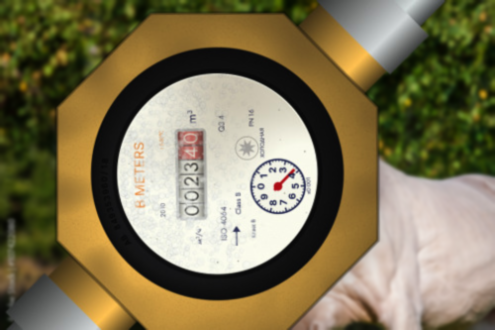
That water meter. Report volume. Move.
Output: 23.403 m³
